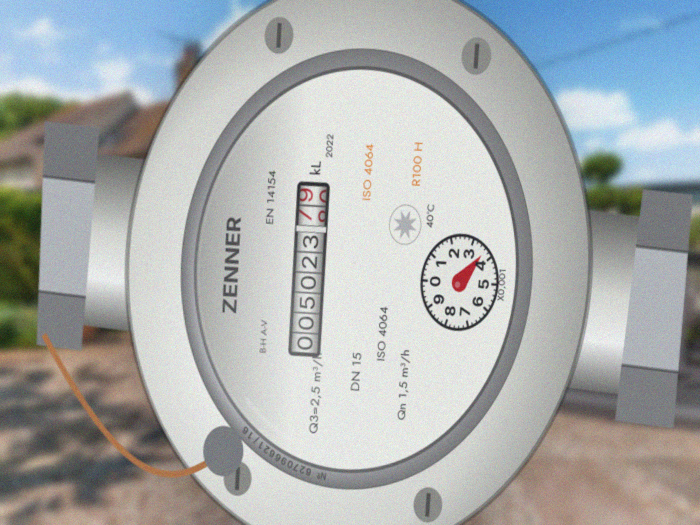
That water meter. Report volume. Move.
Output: 5023.793 kL
